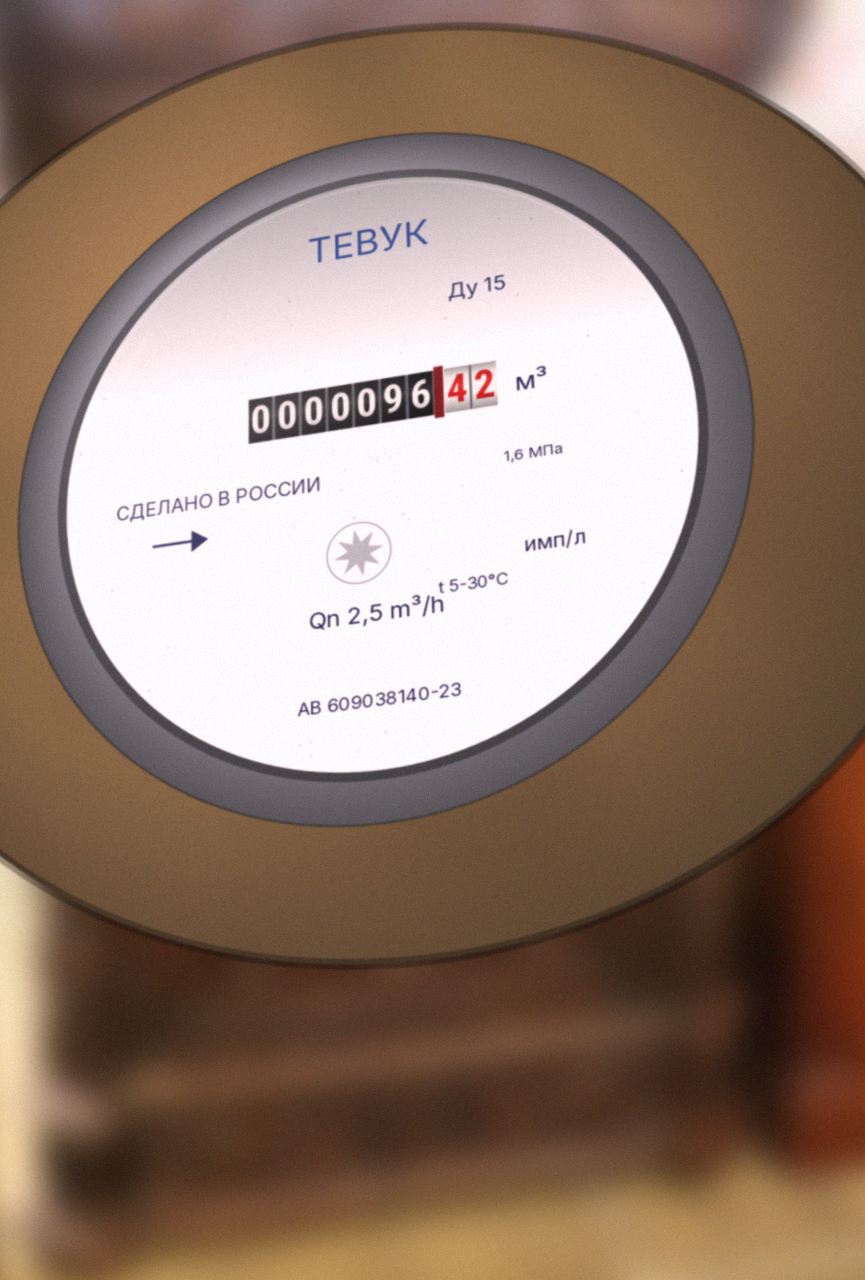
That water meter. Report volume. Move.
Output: 96.42 m³
